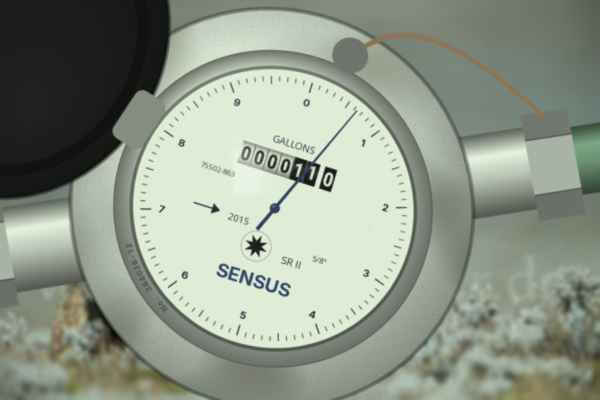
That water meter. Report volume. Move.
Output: 110.6 gal
